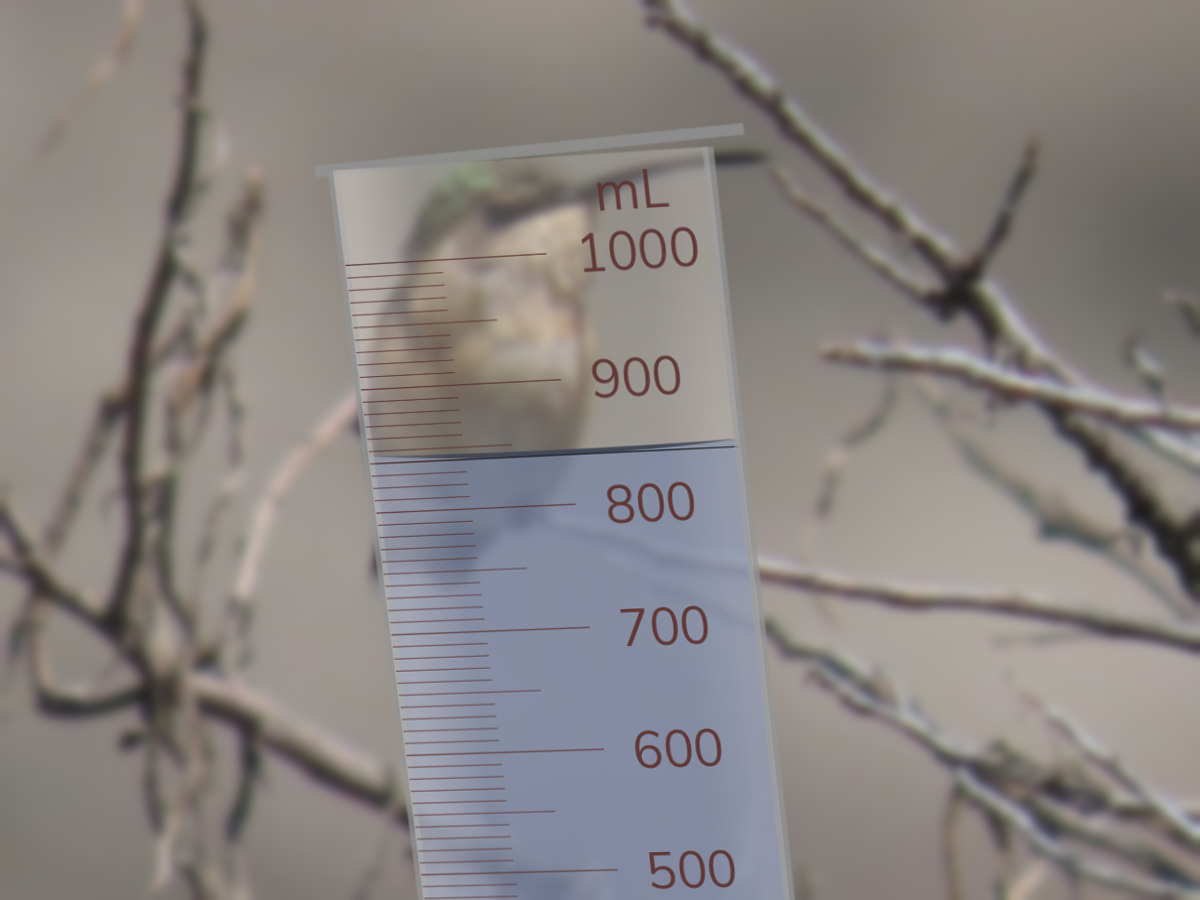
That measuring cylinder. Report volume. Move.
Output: 840 mL
